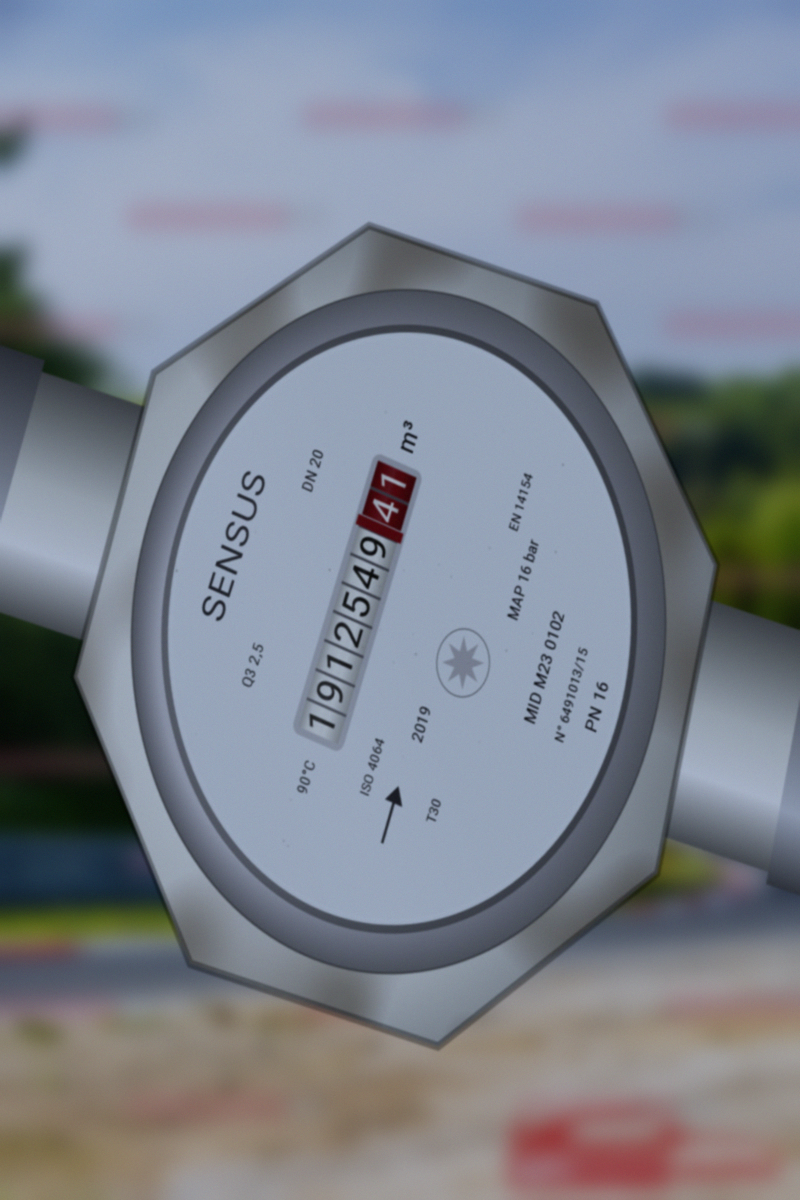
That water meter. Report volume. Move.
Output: 1912549.41 m³
